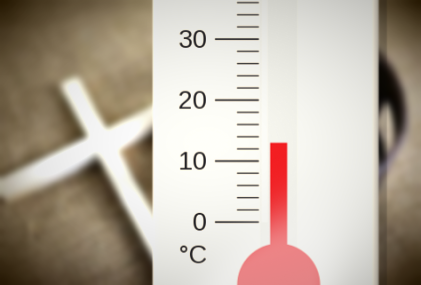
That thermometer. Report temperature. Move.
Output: 13 °C
